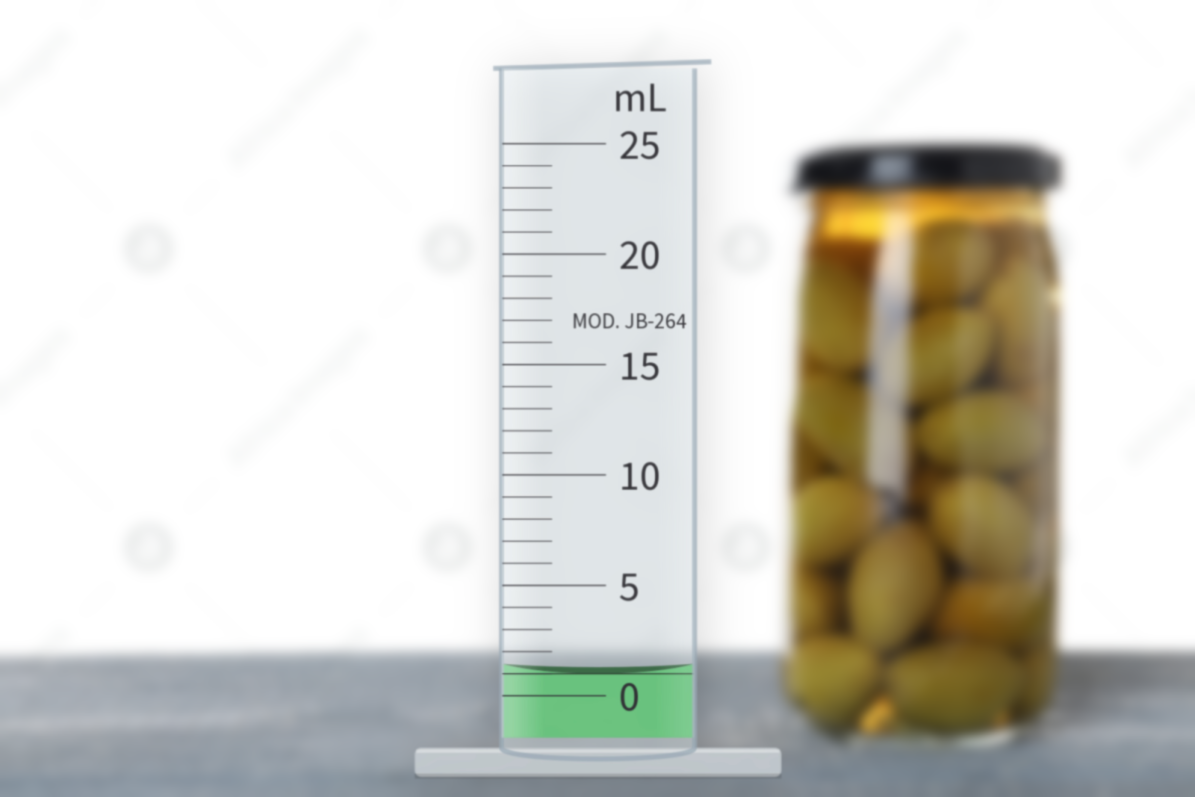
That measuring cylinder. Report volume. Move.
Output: 1 mL
